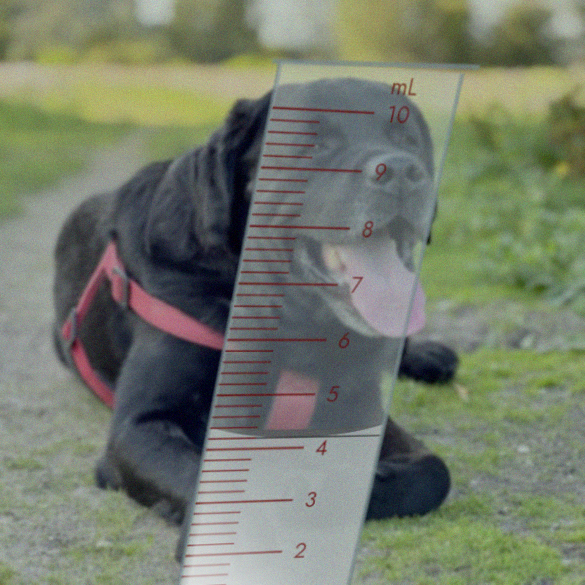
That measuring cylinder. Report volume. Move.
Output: 4.2 mL
